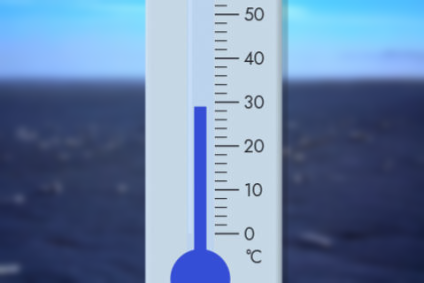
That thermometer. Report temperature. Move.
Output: 29 °C
